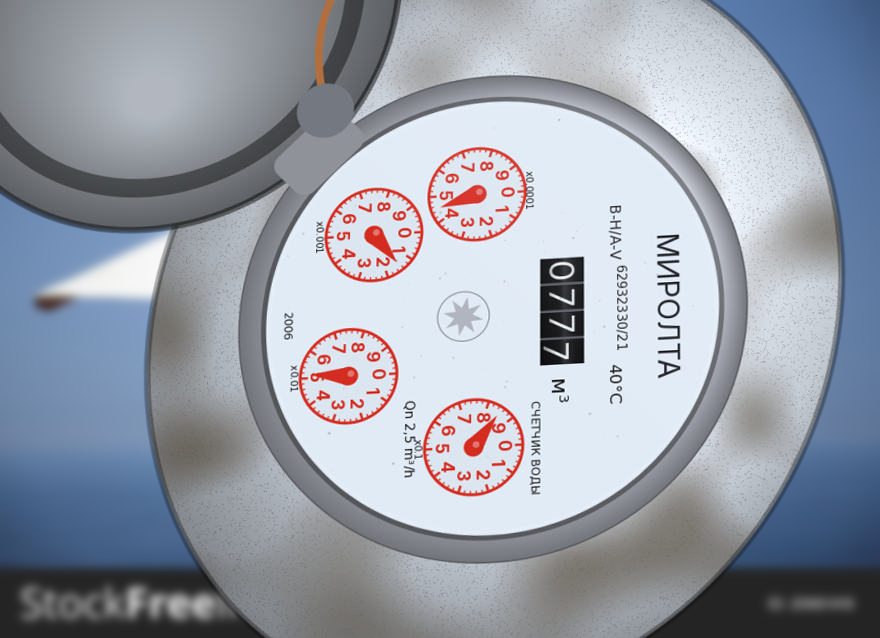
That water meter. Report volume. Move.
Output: 776.8514 m³
